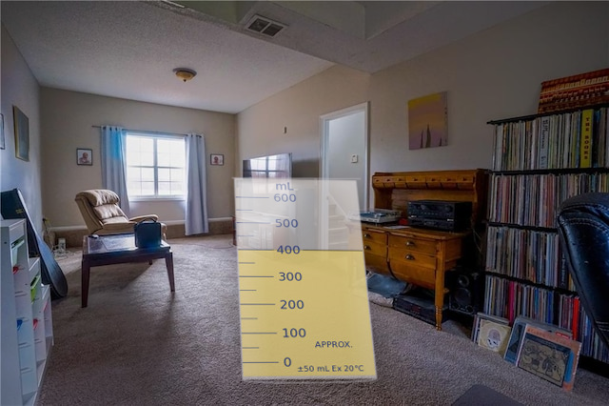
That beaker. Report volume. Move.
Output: 400 mL
